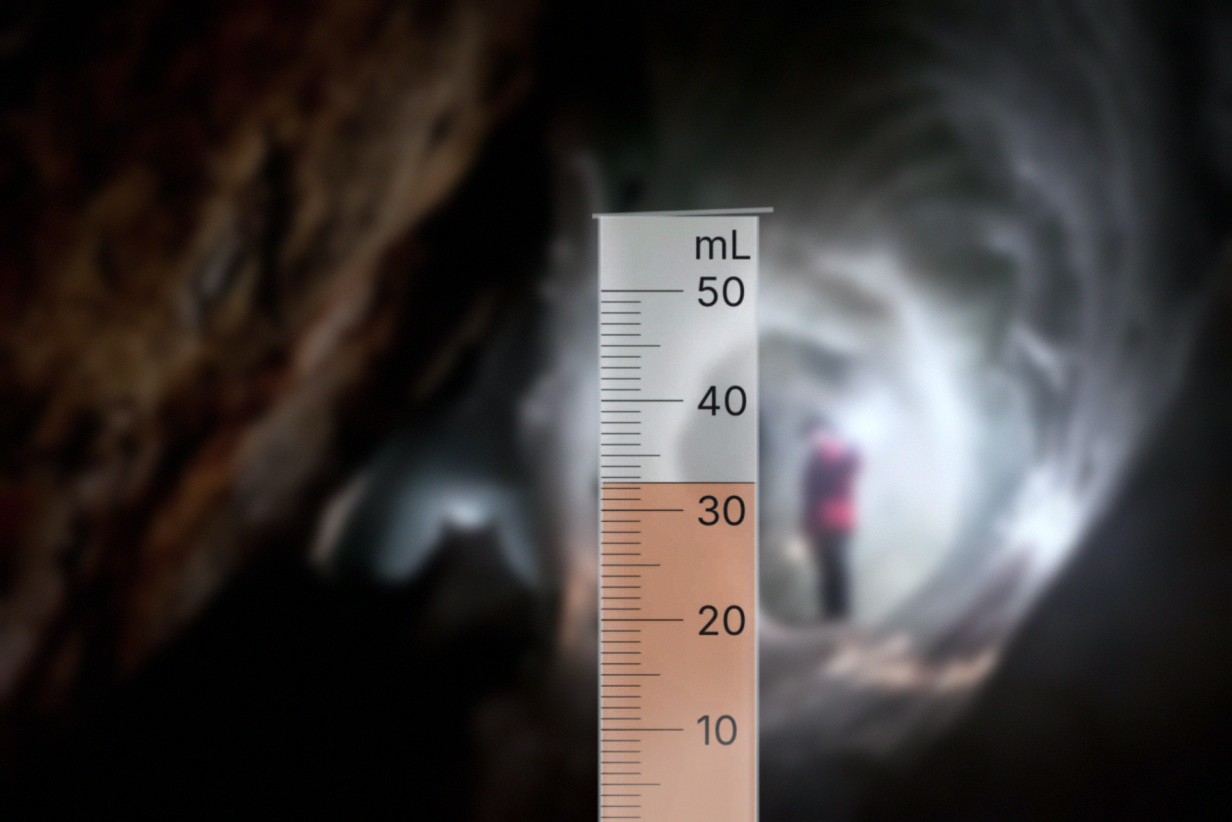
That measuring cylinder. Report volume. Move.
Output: 32.5 mL
